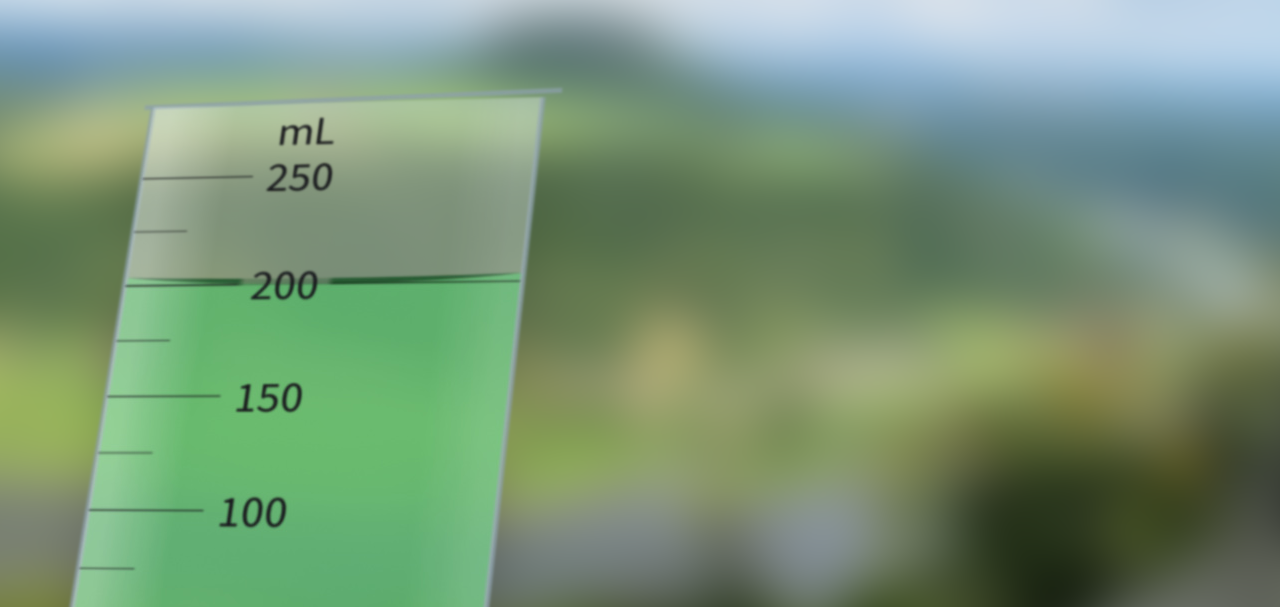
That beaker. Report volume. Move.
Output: 200 mL
